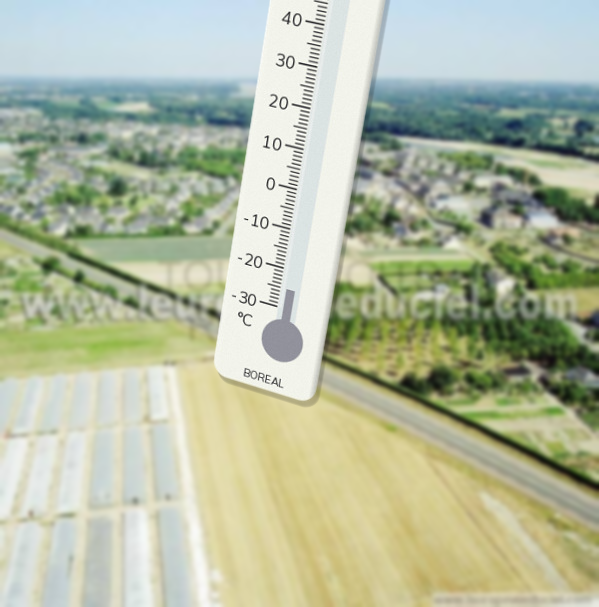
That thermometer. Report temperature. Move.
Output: -25 °C
